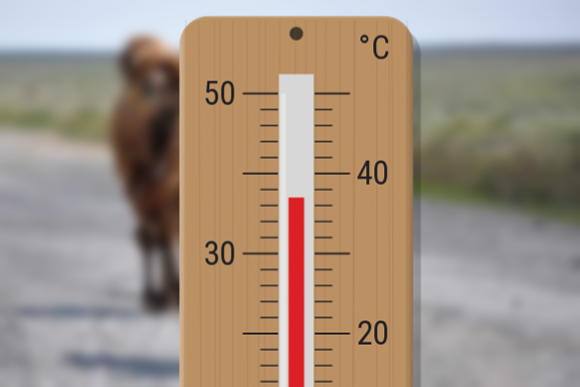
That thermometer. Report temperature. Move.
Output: 37 °C
